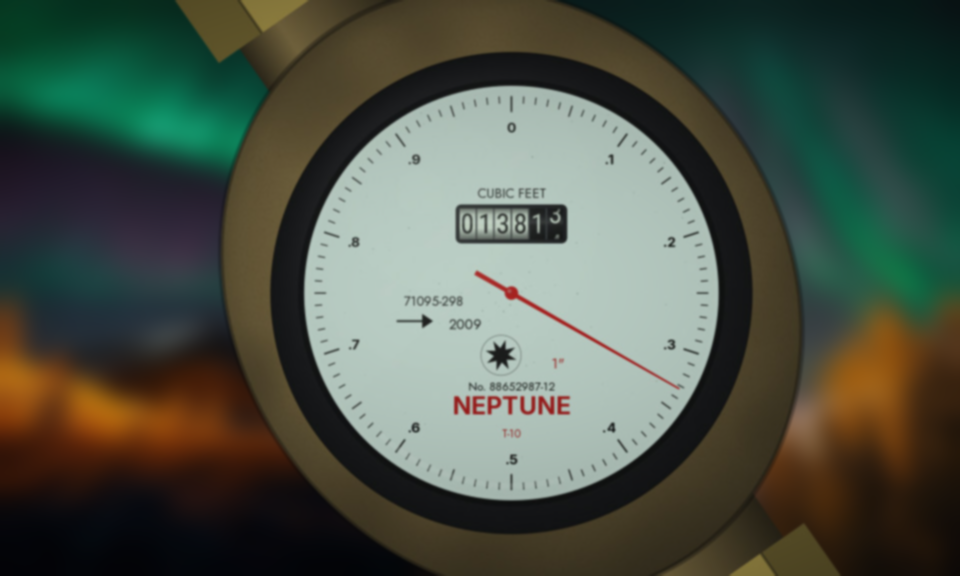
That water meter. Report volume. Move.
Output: 13813.33 ft³
